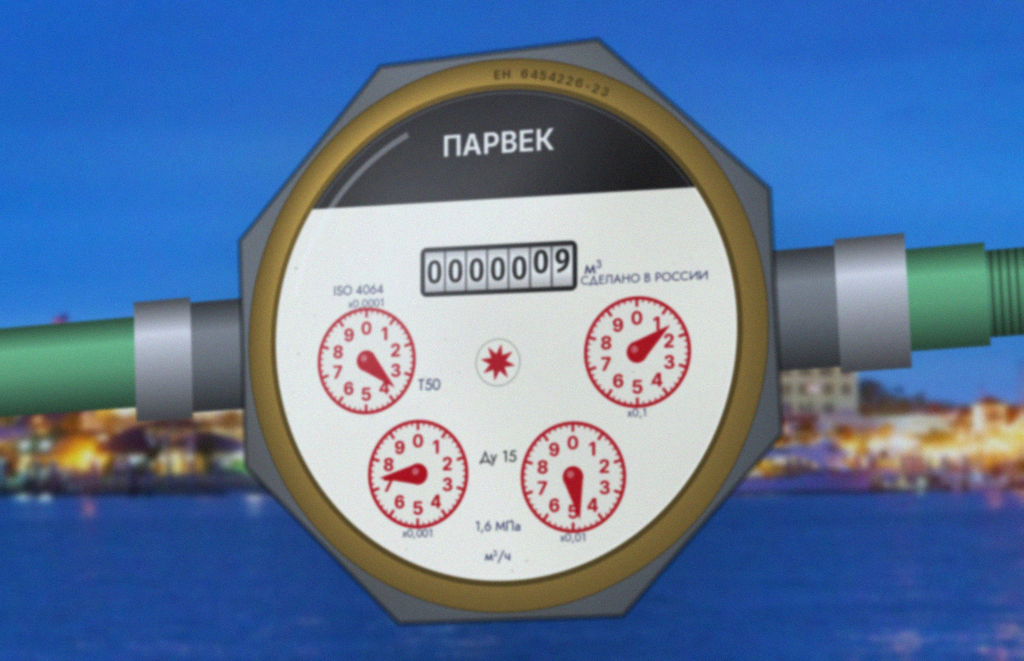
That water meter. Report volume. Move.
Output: 9.1473 m³
